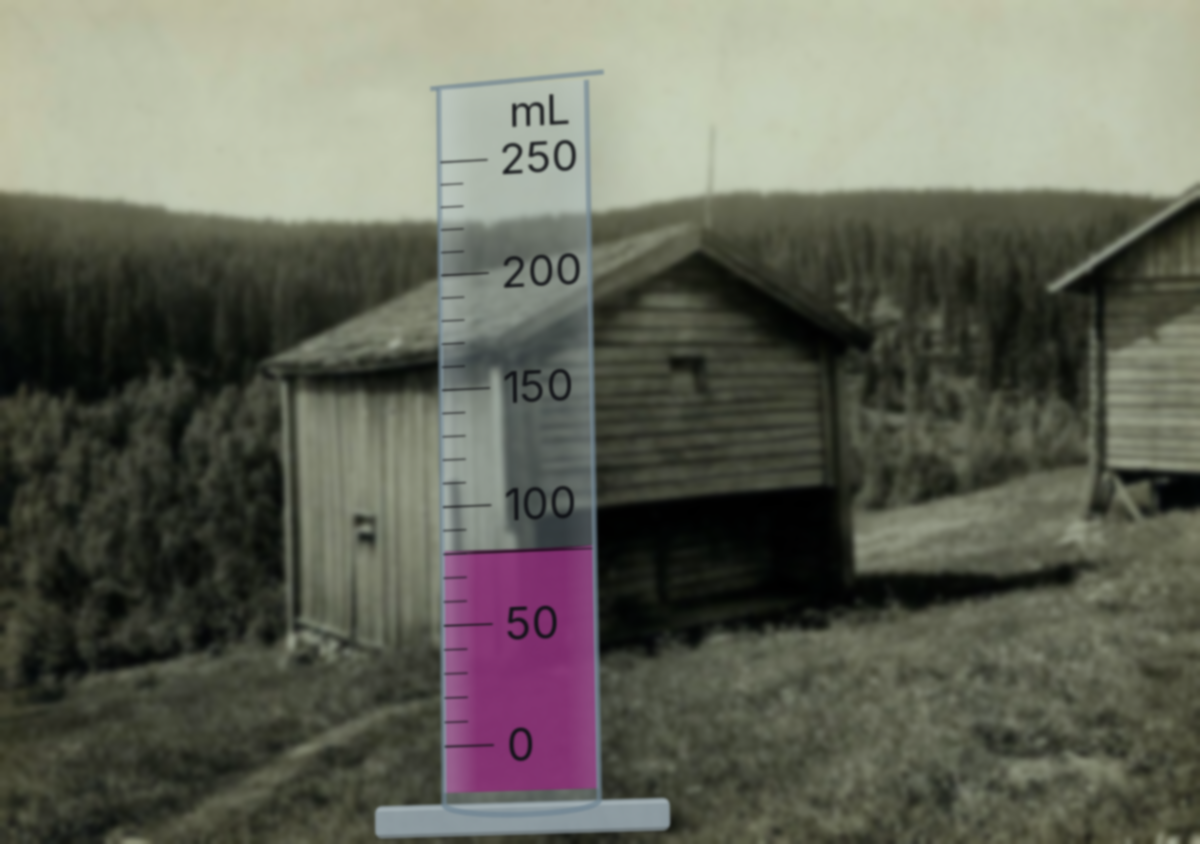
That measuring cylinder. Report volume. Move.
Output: 80 mL
